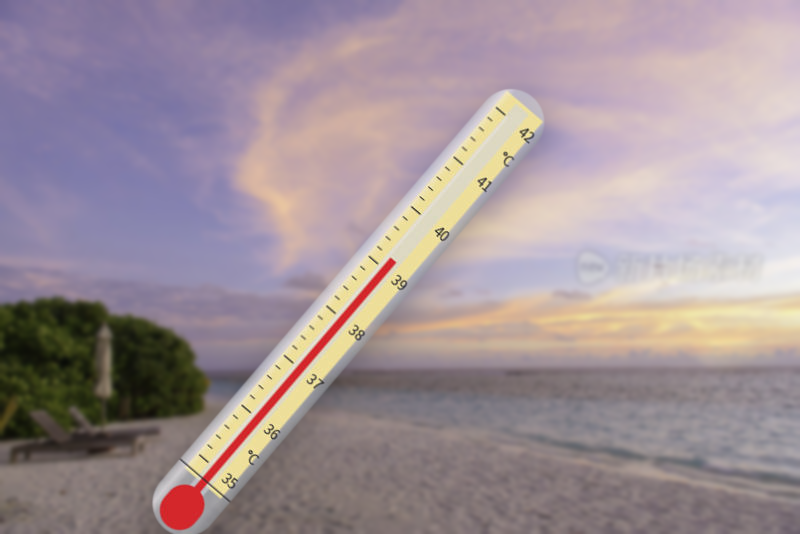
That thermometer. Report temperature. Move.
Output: 39.2 °C
